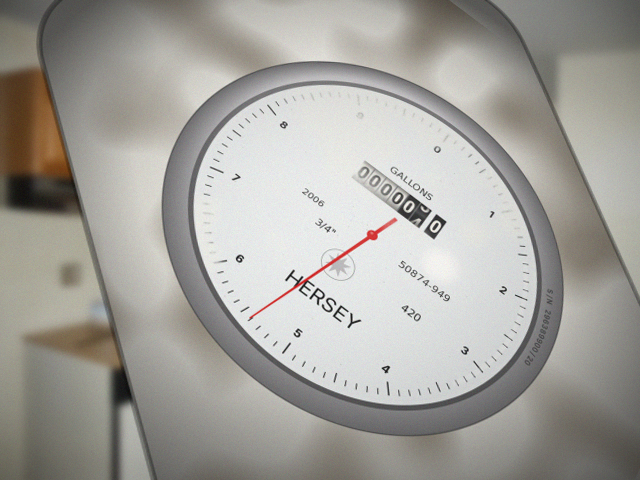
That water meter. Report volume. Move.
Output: 35.4 gal
